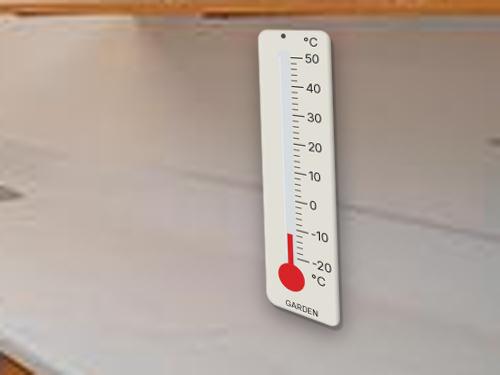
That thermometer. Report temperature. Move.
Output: -12 °C
